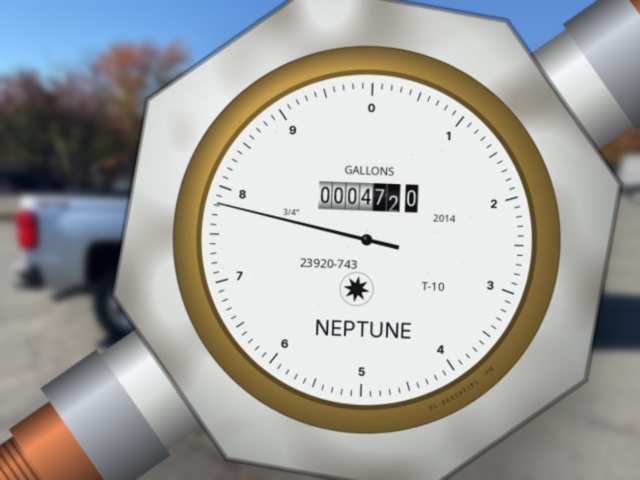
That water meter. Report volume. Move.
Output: 4717.8 gal
